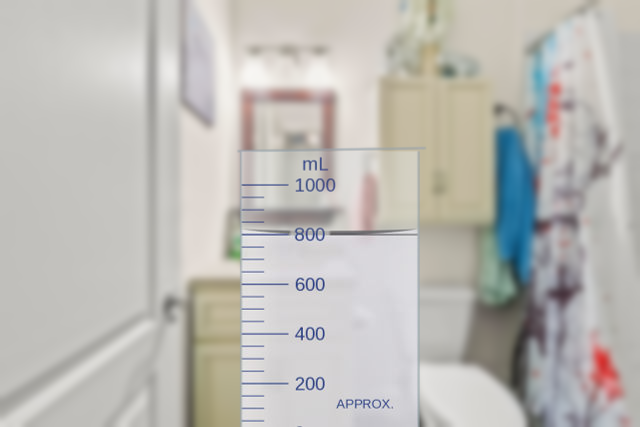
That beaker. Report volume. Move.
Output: 800 mL
